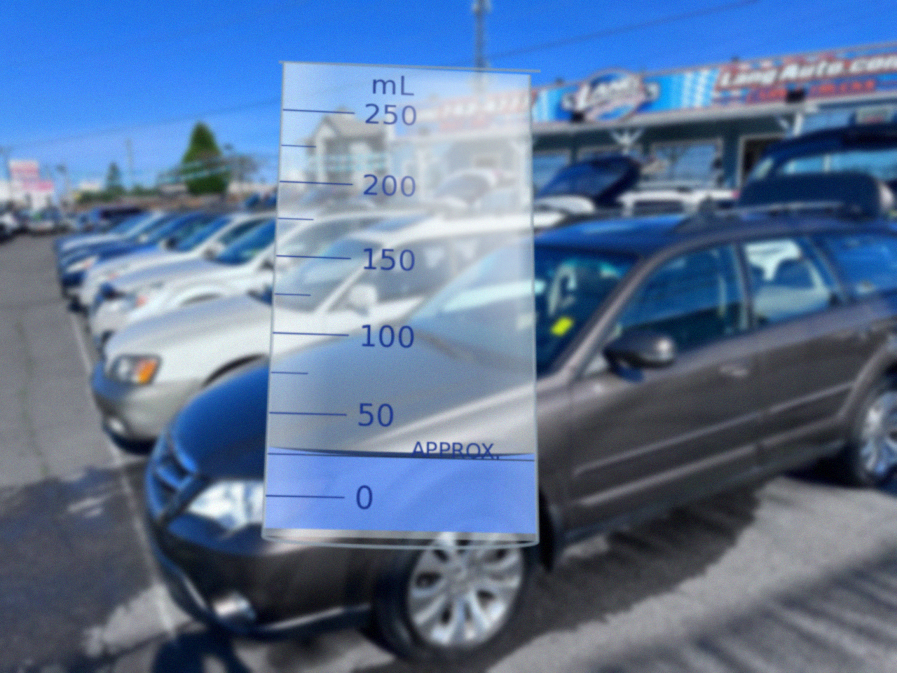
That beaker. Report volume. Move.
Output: 25 mL
